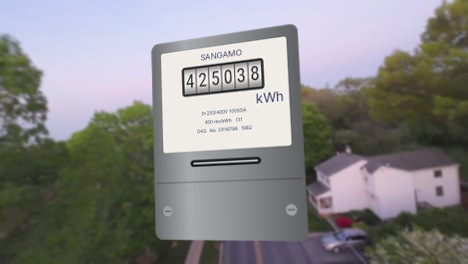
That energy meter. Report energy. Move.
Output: 425038 kWh
